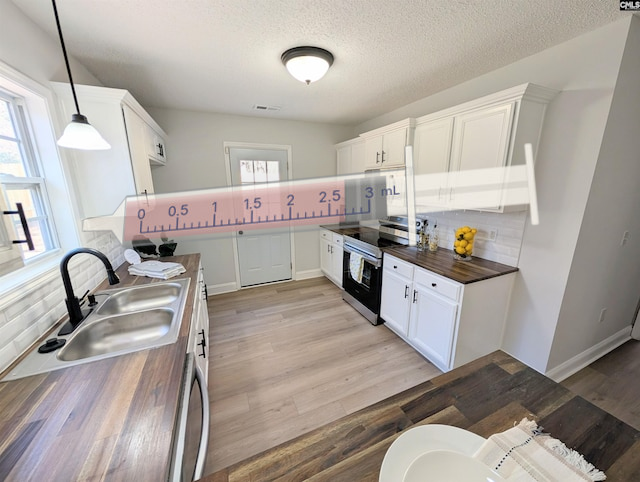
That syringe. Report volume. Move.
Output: 2.7 mL
